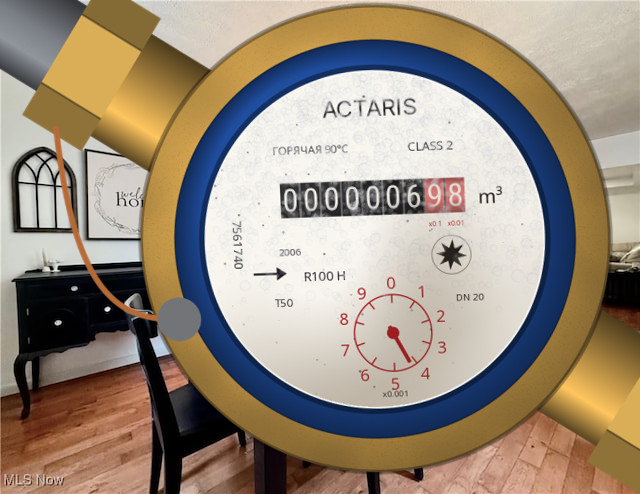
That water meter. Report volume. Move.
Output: 6.984 m³
